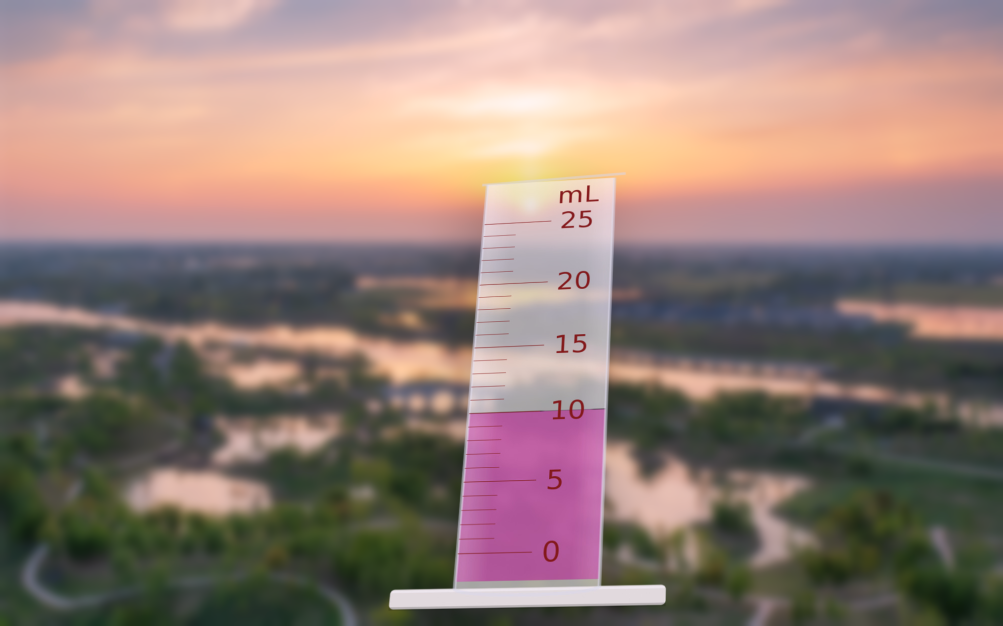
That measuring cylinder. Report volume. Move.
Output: 10 mL
